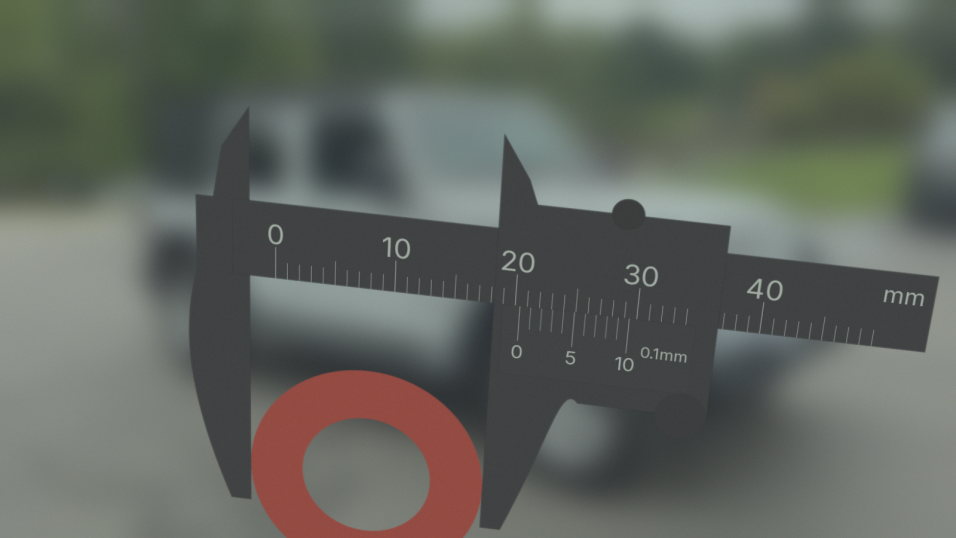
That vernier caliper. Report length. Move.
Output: 20.4 mm
